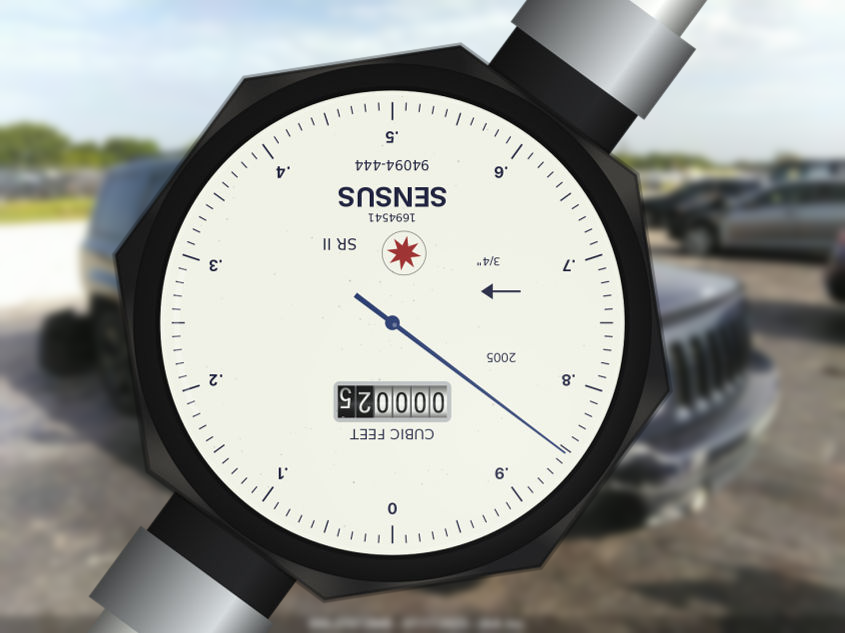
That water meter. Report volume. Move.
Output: 24.85 ft³
